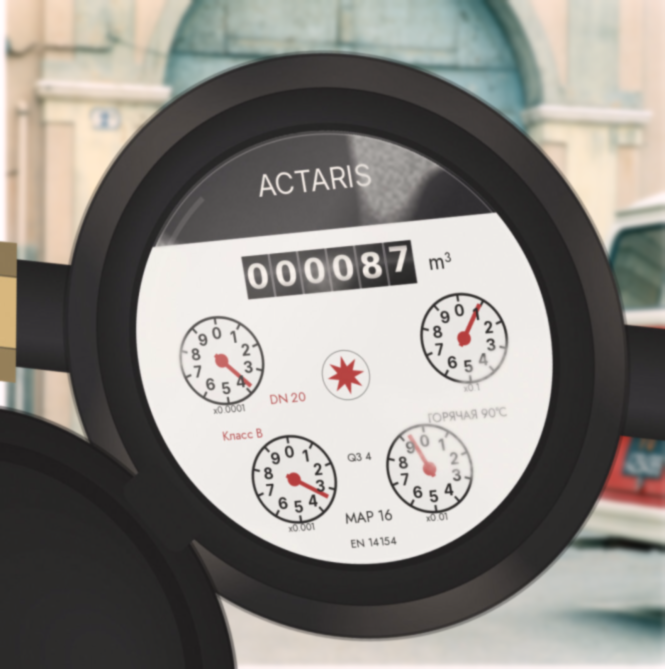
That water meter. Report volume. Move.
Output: 87.0933 m³
